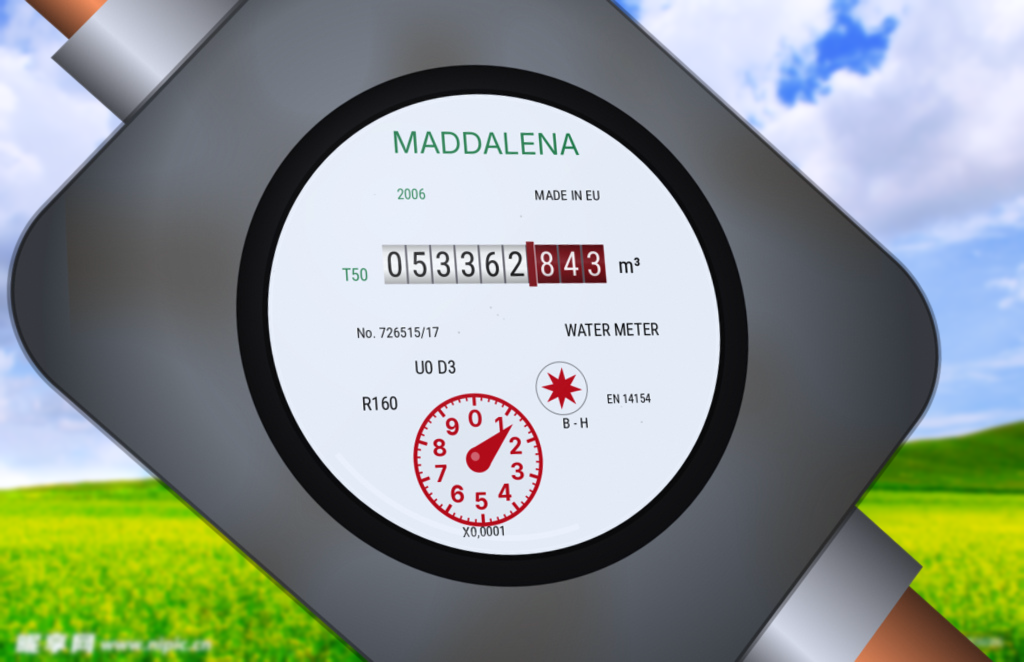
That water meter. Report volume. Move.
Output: 53362.8431 m³
